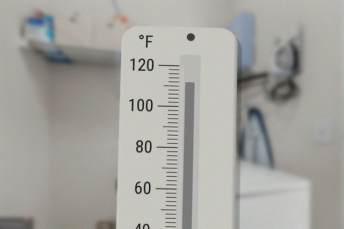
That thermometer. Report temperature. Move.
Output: 112 °F
